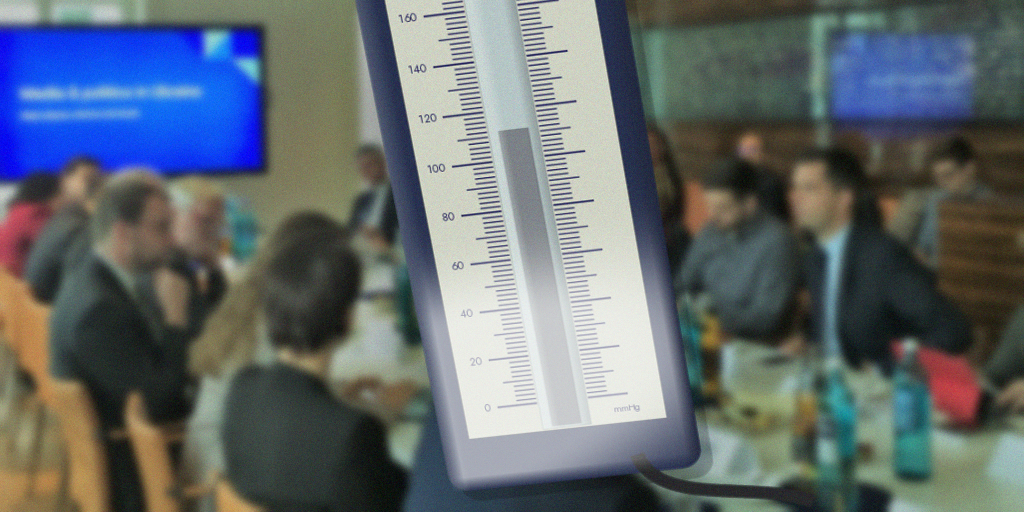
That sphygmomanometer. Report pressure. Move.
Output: 112 mmHg
